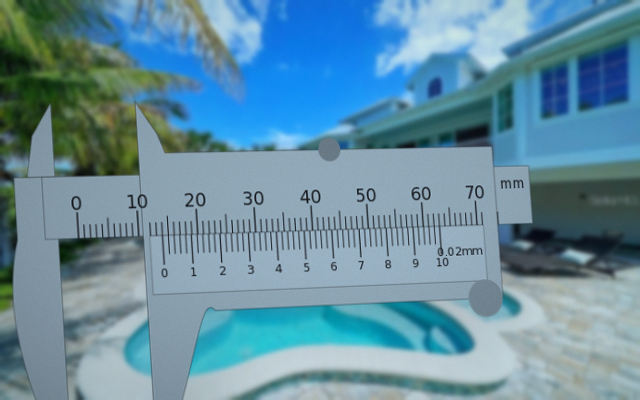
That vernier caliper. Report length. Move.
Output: 14.0 mm
